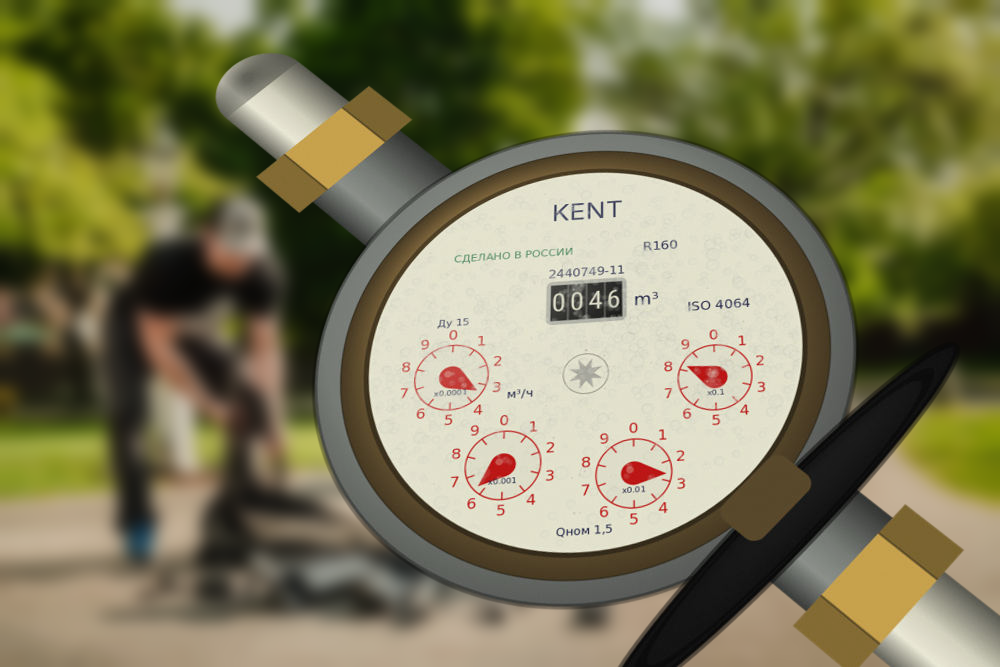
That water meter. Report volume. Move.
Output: 46.8263 m³
